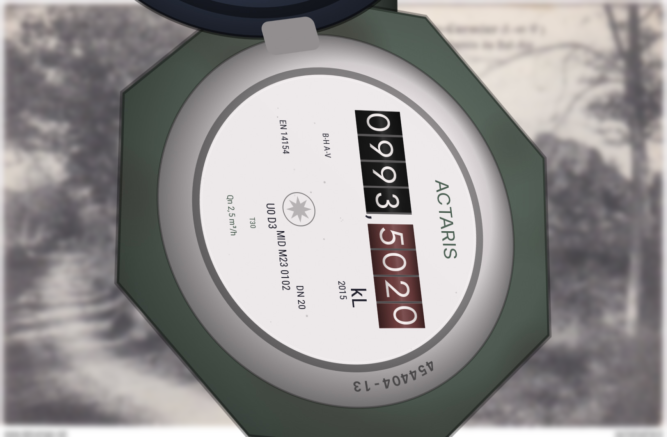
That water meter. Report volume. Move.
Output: 993.5020 kL
